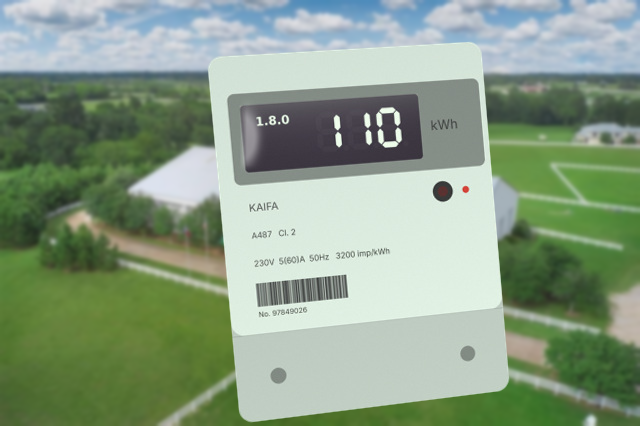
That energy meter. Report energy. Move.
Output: 110 kWh
